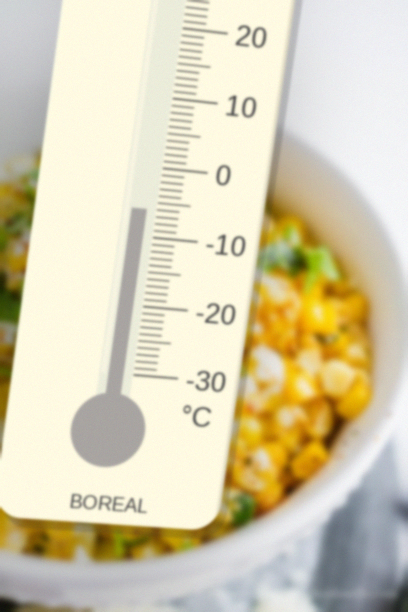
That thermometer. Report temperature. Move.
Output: -6 °C
